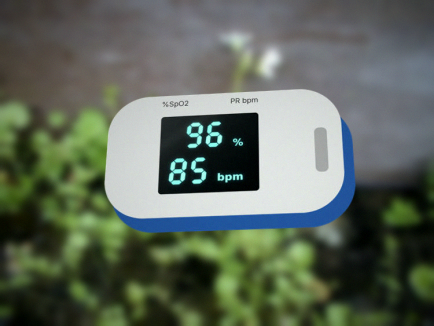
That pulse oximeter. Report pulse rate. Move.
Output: 85 bpm
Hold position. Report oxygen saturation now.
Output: 96 %
